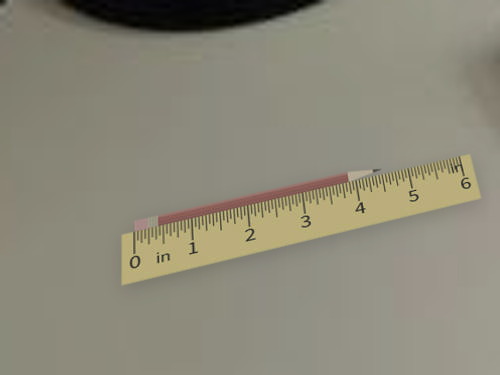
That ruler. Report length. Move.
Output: 4.5 in
